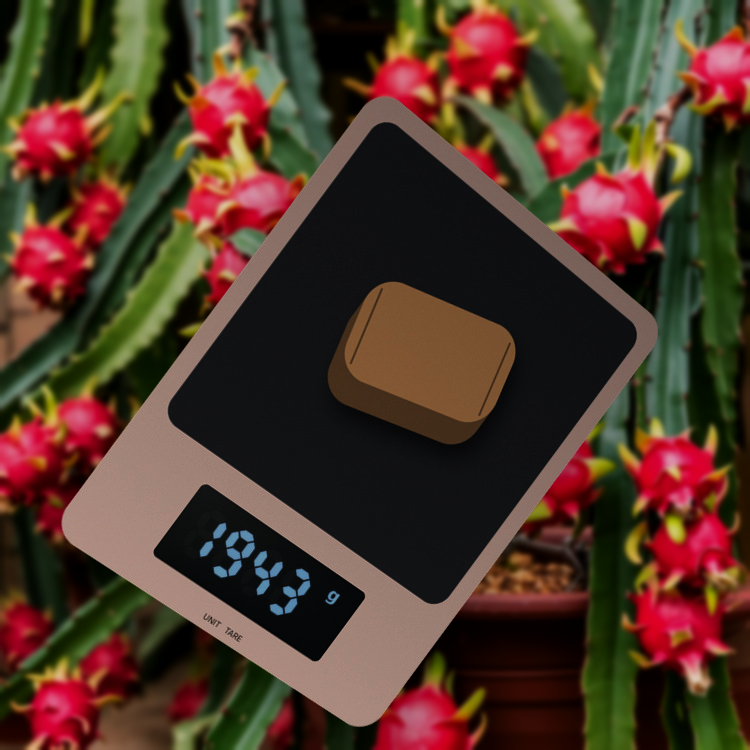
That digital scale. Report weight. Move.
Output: 1943 g
